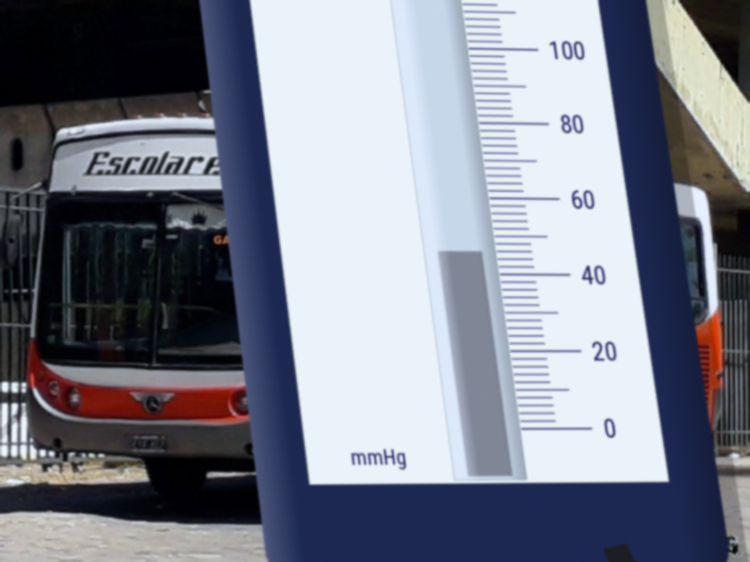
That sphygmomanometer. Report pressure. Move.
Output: 46 mmHg
